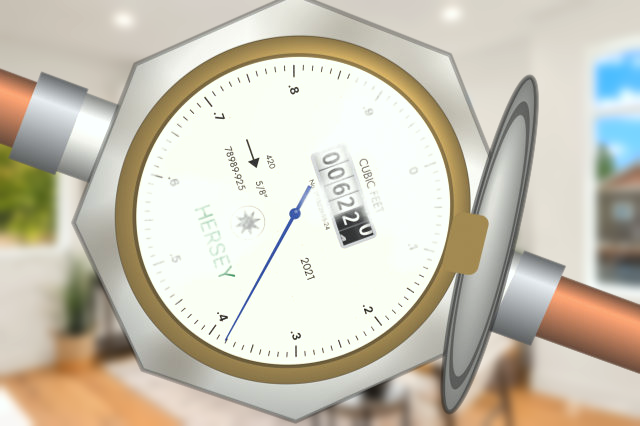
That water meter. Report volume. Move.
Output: 6220.38 ft³
